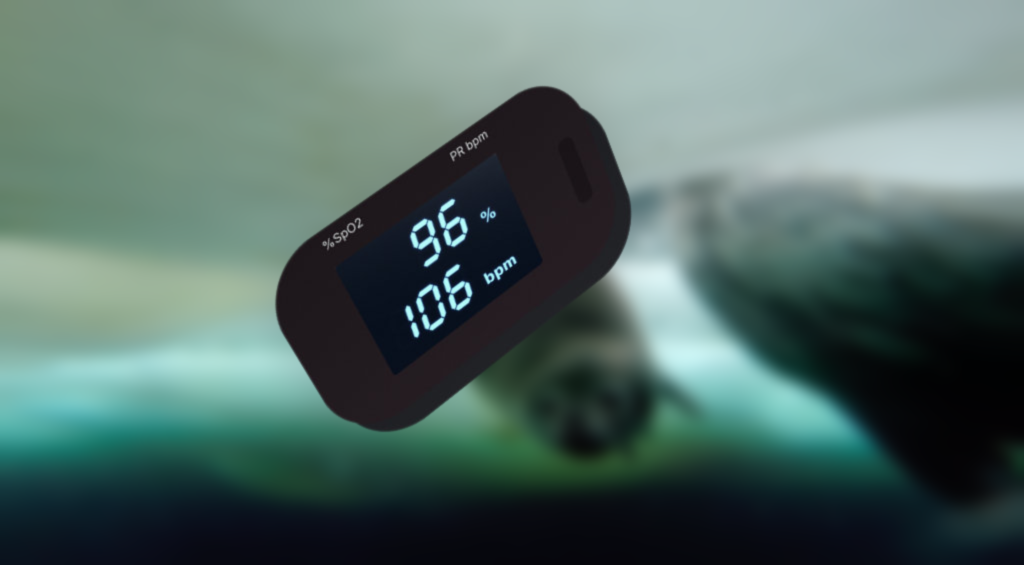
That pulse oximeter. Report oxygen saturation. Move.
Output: 96 %
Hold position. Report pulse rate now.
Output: 106 bpm
